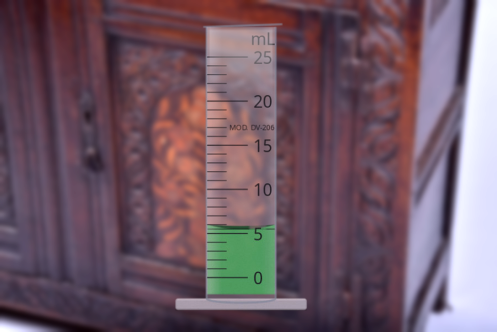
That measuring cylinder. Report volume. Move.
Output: 5.5 mL
